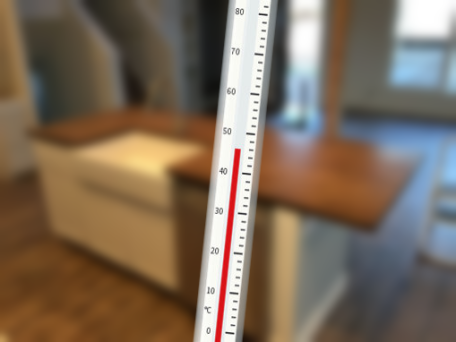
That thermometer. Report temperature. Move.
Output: 46 °C
